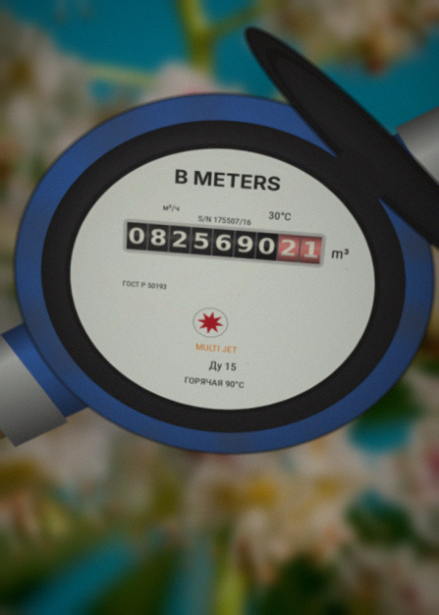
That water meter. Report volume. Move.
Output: 825690.21 m³
